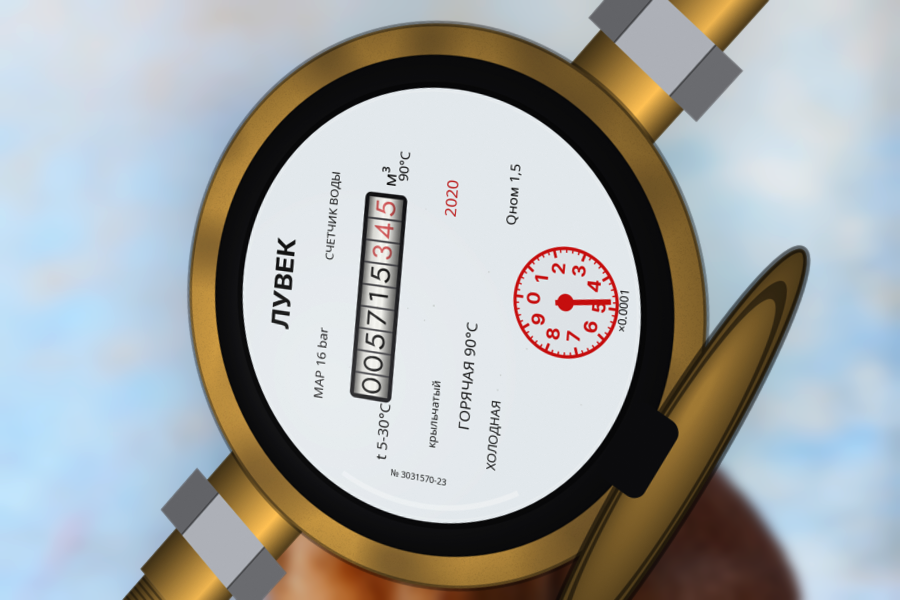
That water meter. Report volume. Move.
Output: 5715.3454 m³
